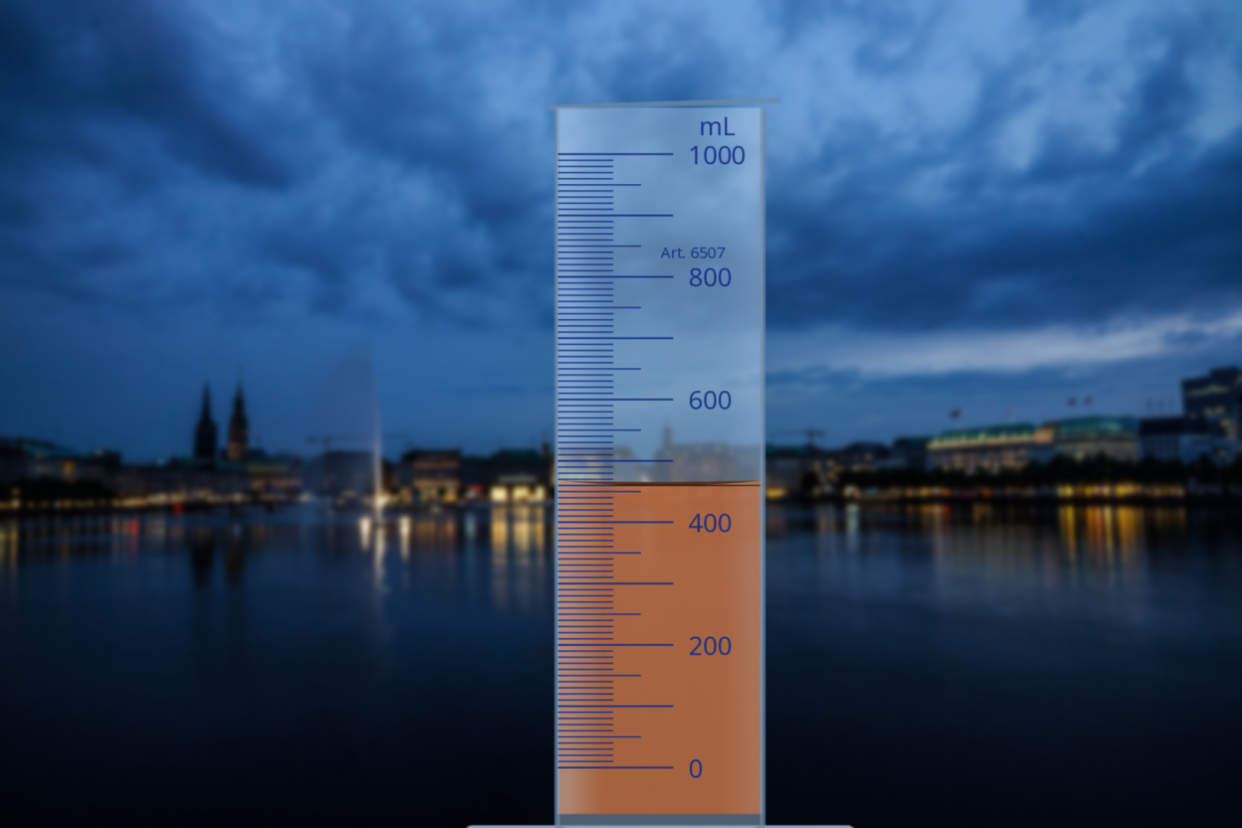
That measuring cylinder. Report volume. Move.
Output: 460 mL
